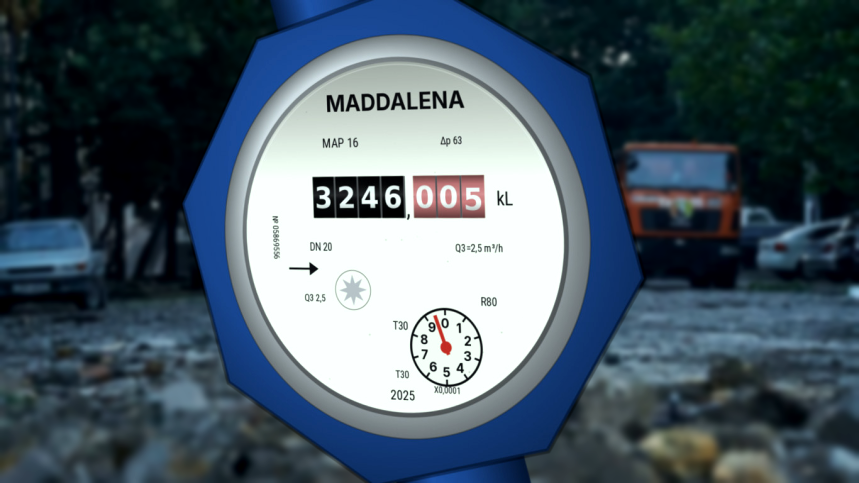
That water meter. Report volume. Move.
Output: 3246.0049 kL
